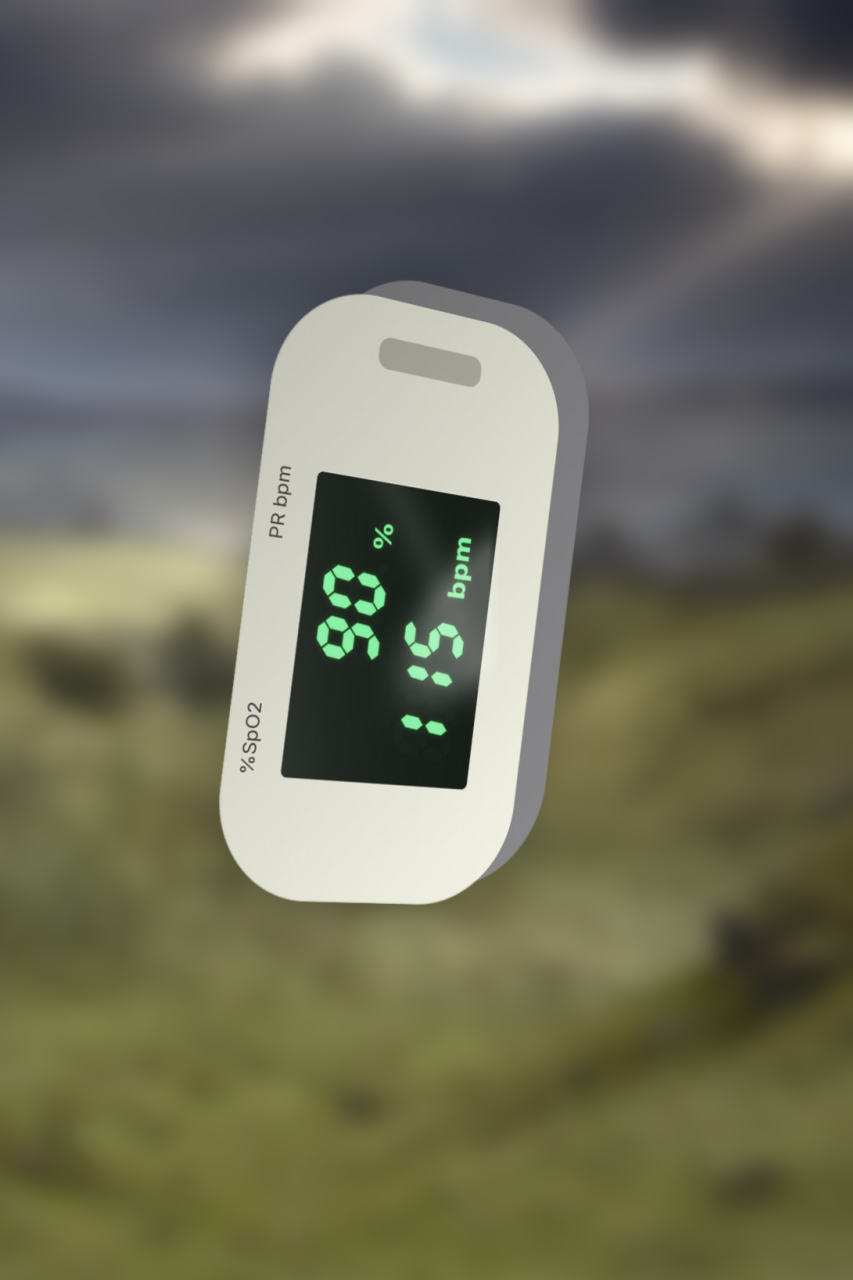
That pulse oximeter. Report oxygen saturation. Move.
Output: 90 %
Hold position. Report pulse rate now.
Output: 115 bpm
